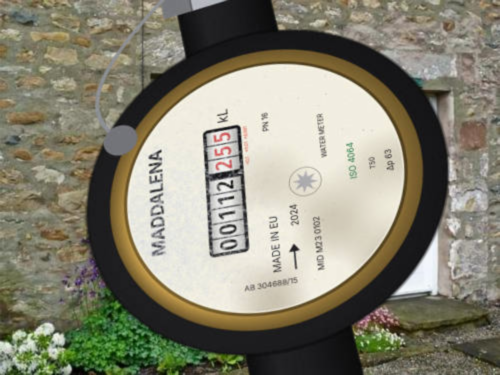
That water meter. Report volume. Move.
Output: 112.255 kL
